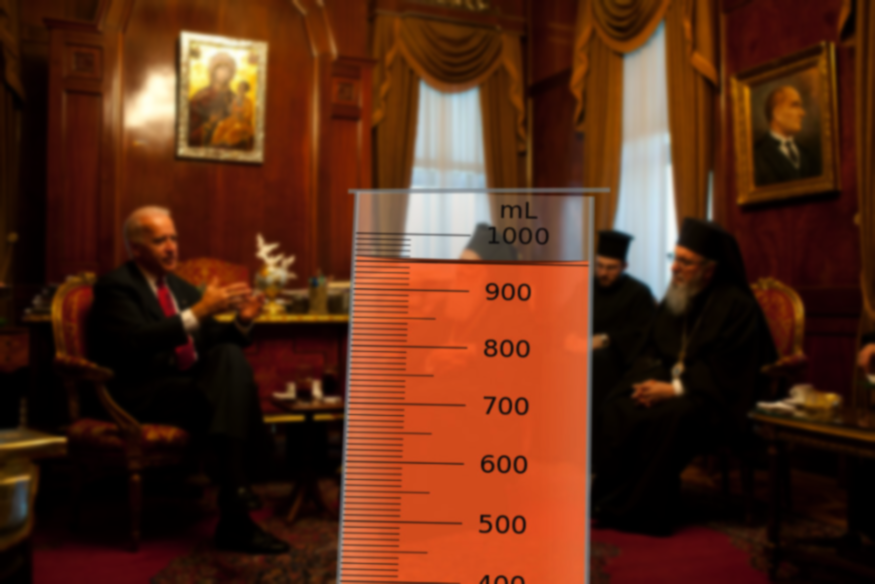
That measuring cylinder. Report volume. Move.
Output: 950 mL
